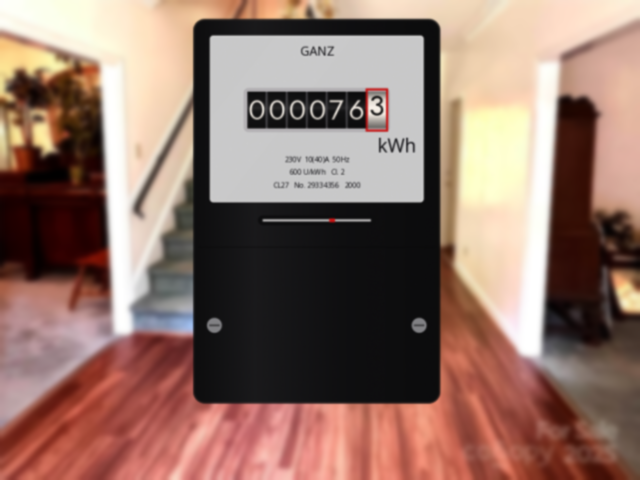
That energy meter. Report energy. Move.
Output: 76.3 kWh
